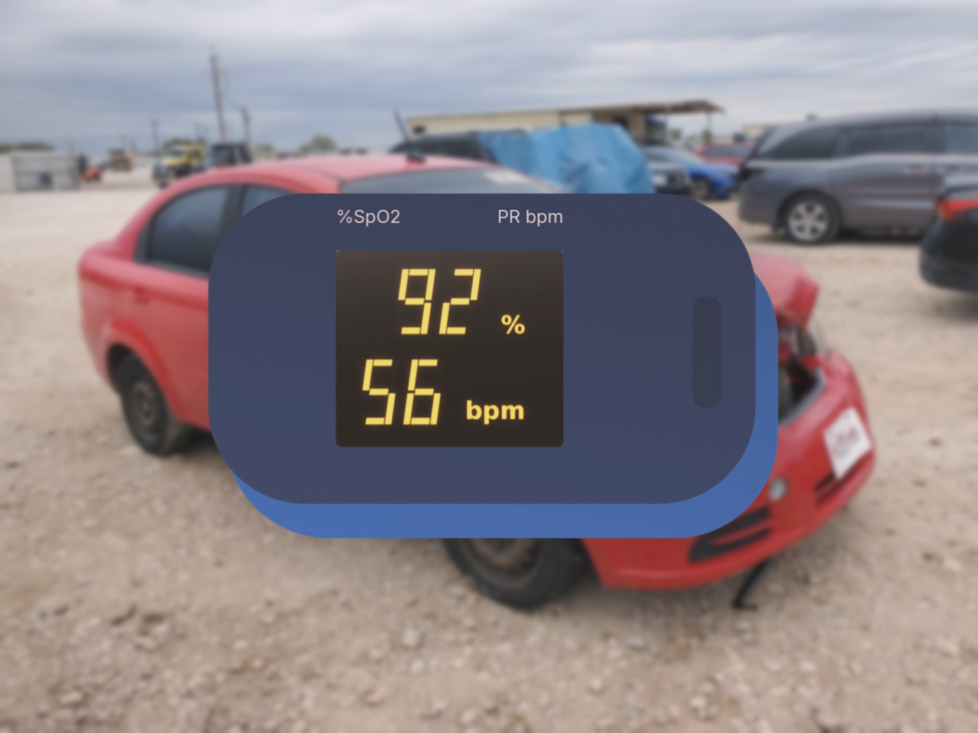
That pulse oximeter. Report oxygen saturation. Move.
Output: 92 %
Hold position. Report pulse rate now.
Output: 56 bpm
